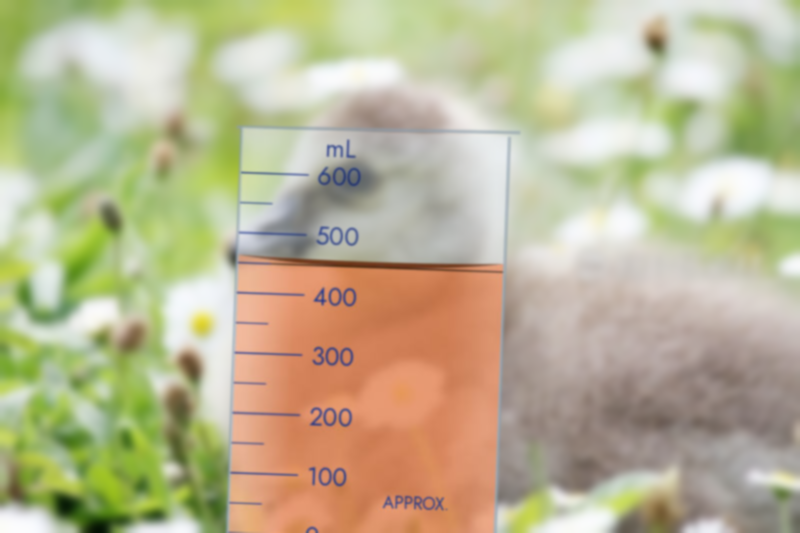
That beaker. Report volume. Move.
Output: 450 mL
